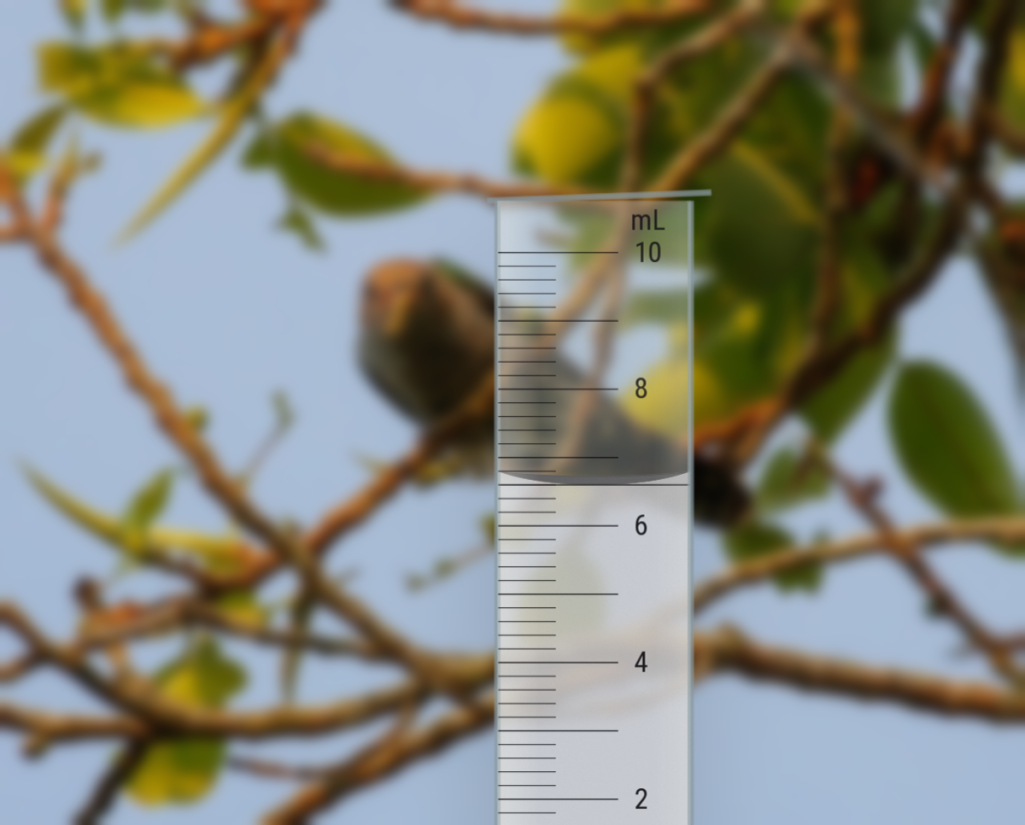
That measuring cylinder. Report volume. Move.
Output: 6.6 mL
